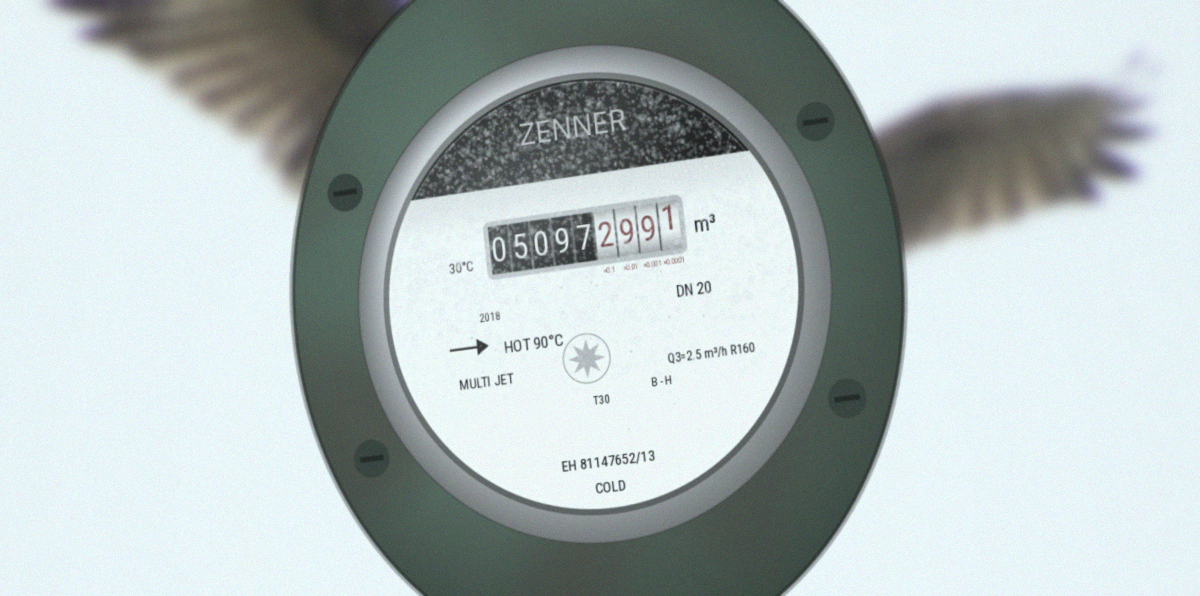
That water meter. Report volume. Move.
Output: 5097.2991 m³
